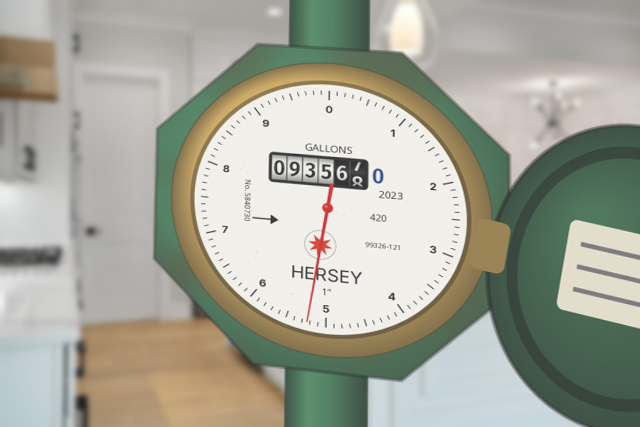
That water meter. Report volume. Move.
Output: 935675.2 gal
